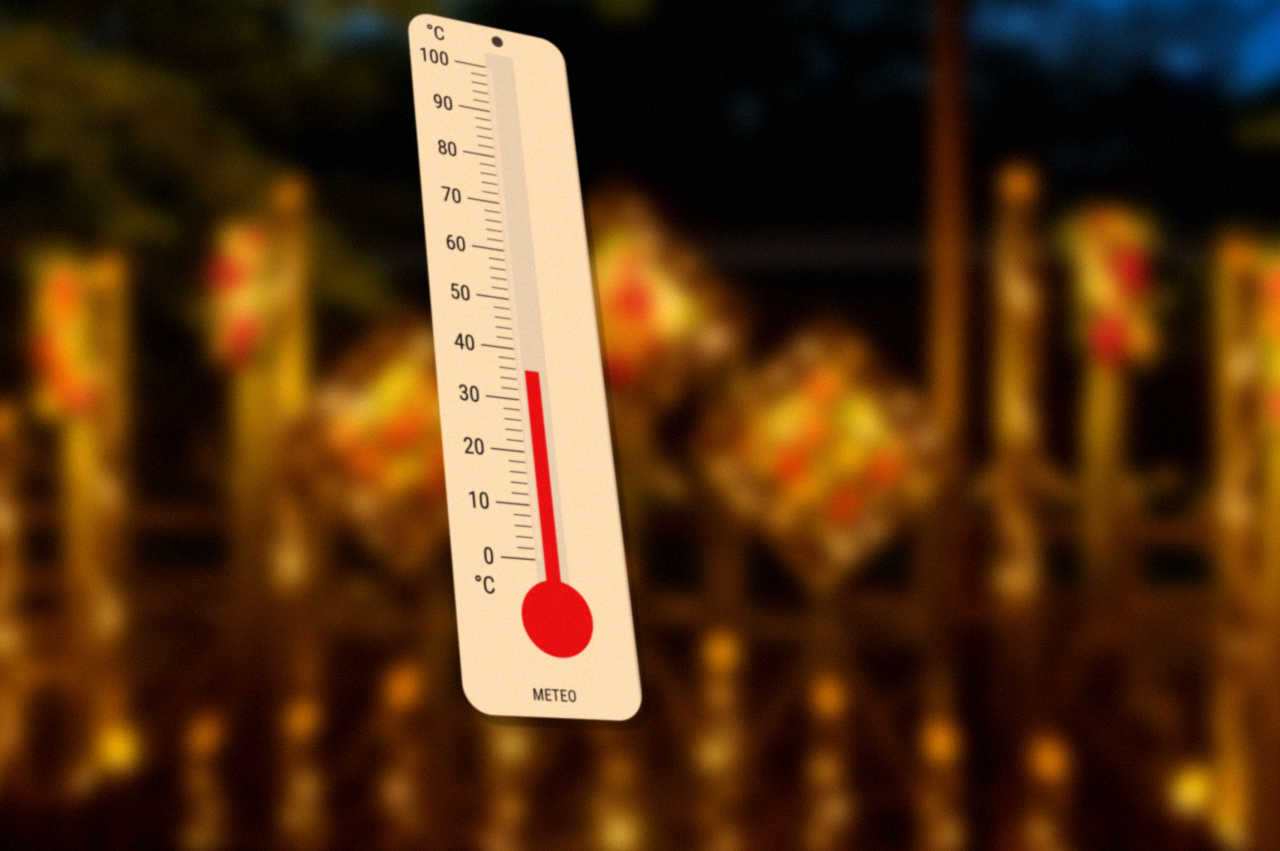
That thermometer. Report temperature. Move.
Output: 36 °C
